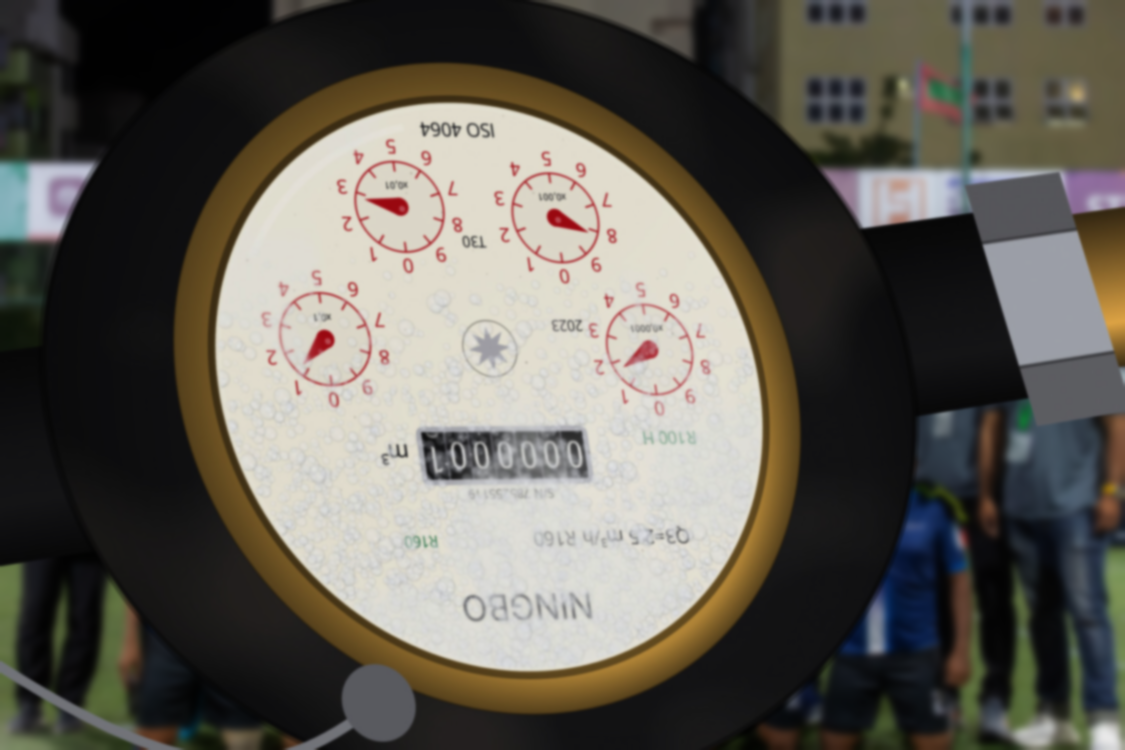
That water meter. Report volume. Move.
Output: 1.1281 m³
